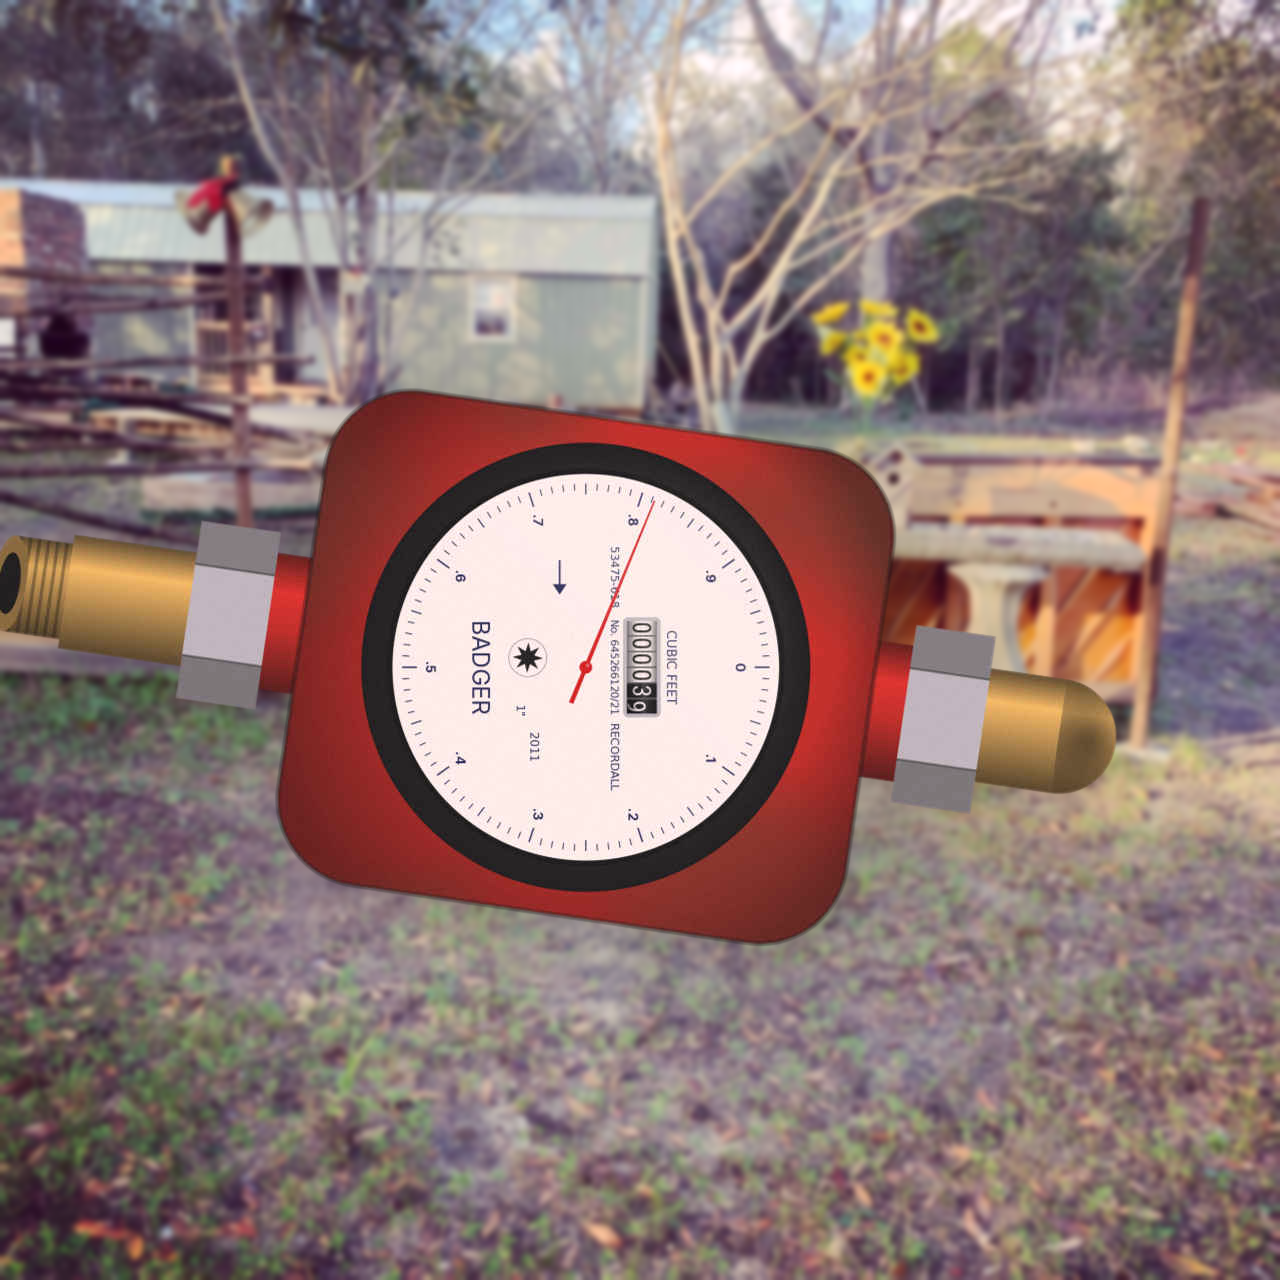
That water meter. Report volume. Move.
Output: 38.81 ft³
